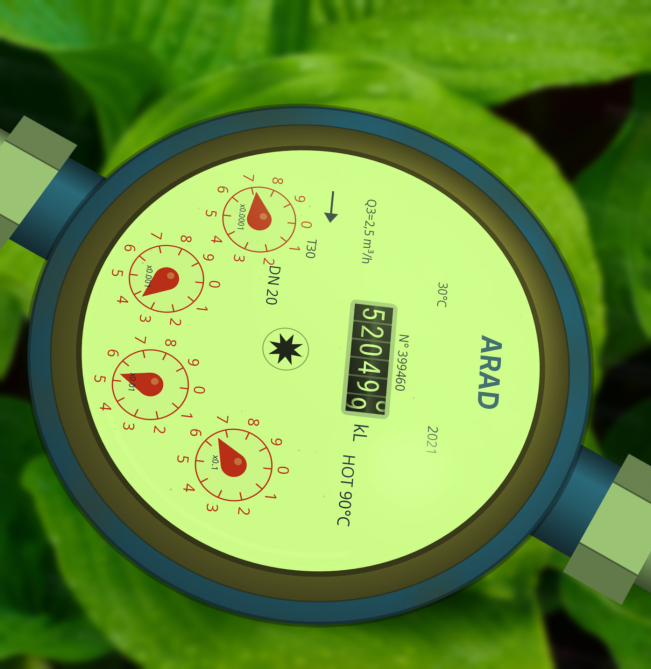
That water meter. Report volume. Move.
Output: 520498.6537 kL
